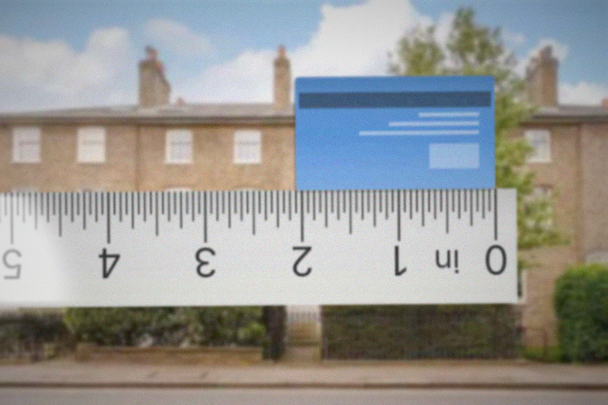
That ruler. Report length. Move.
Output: 2.0625 in
